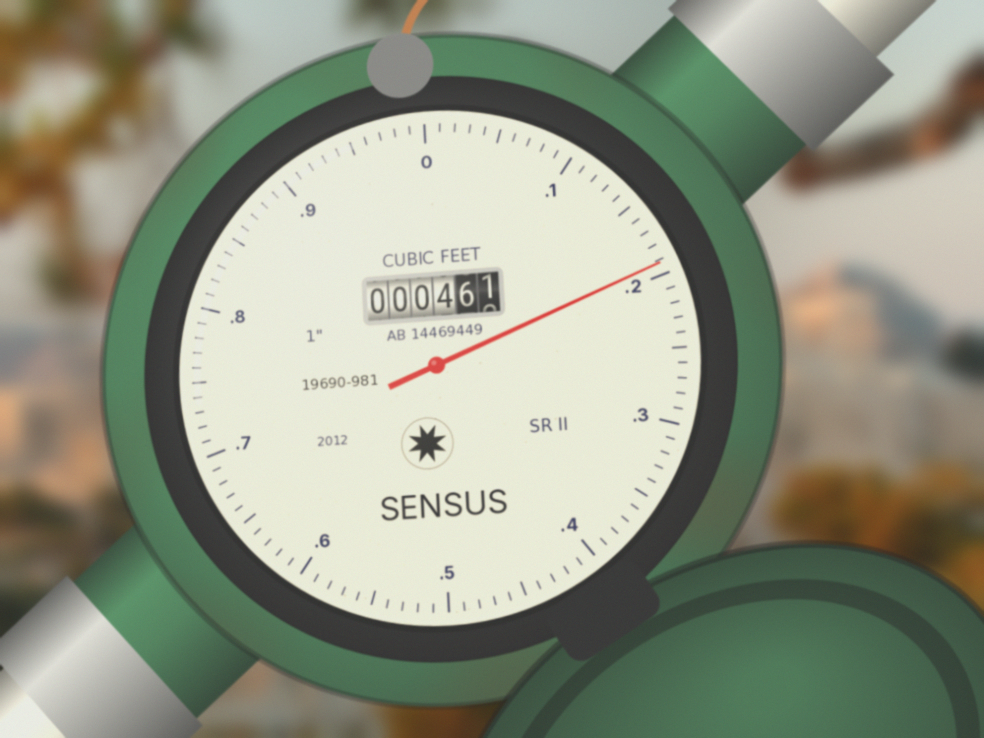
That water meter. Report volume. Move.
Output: 461.19 ft³
